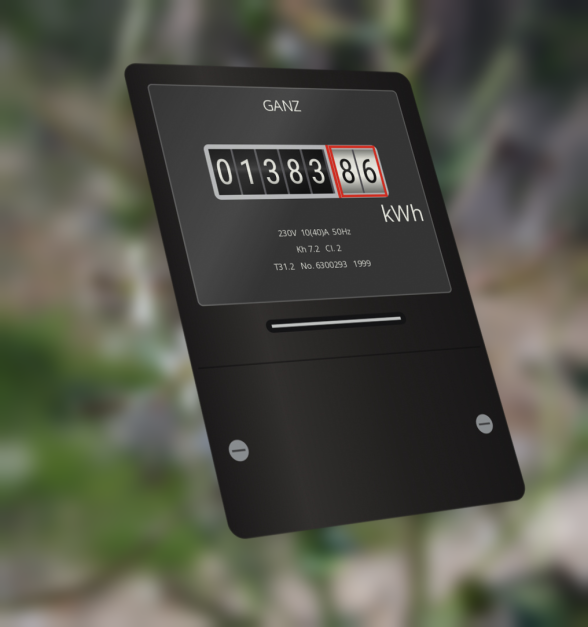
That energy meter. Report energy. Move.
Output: 1383.86 kWh
